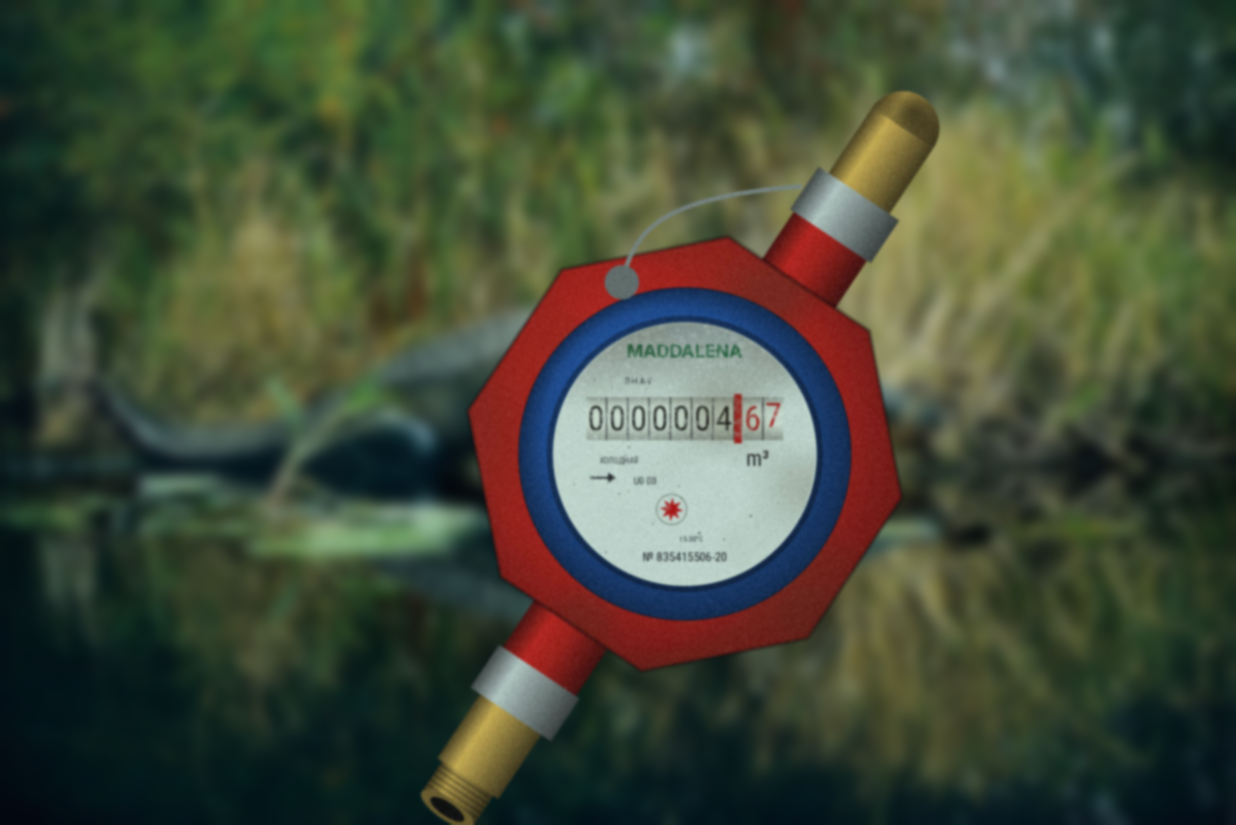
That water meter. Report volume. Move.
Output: 4.67 m³
